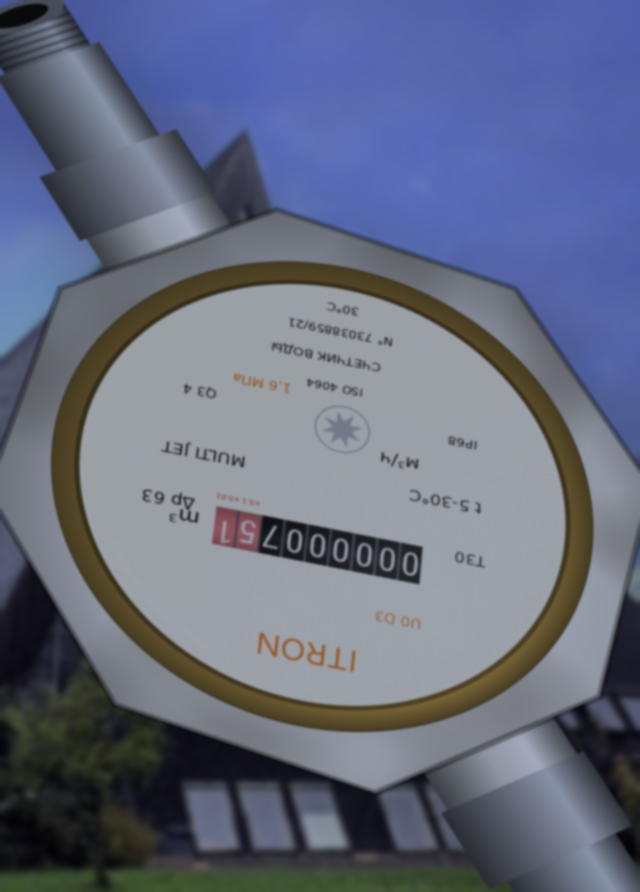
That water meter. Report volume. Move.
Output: 7.51 m³
